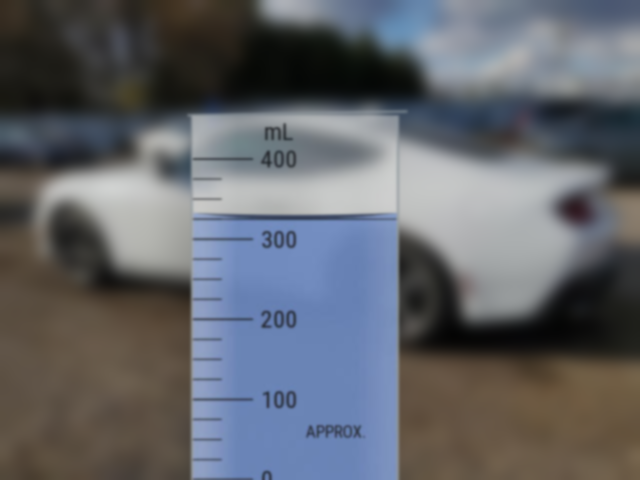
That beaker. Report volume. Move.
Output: 325 mL
